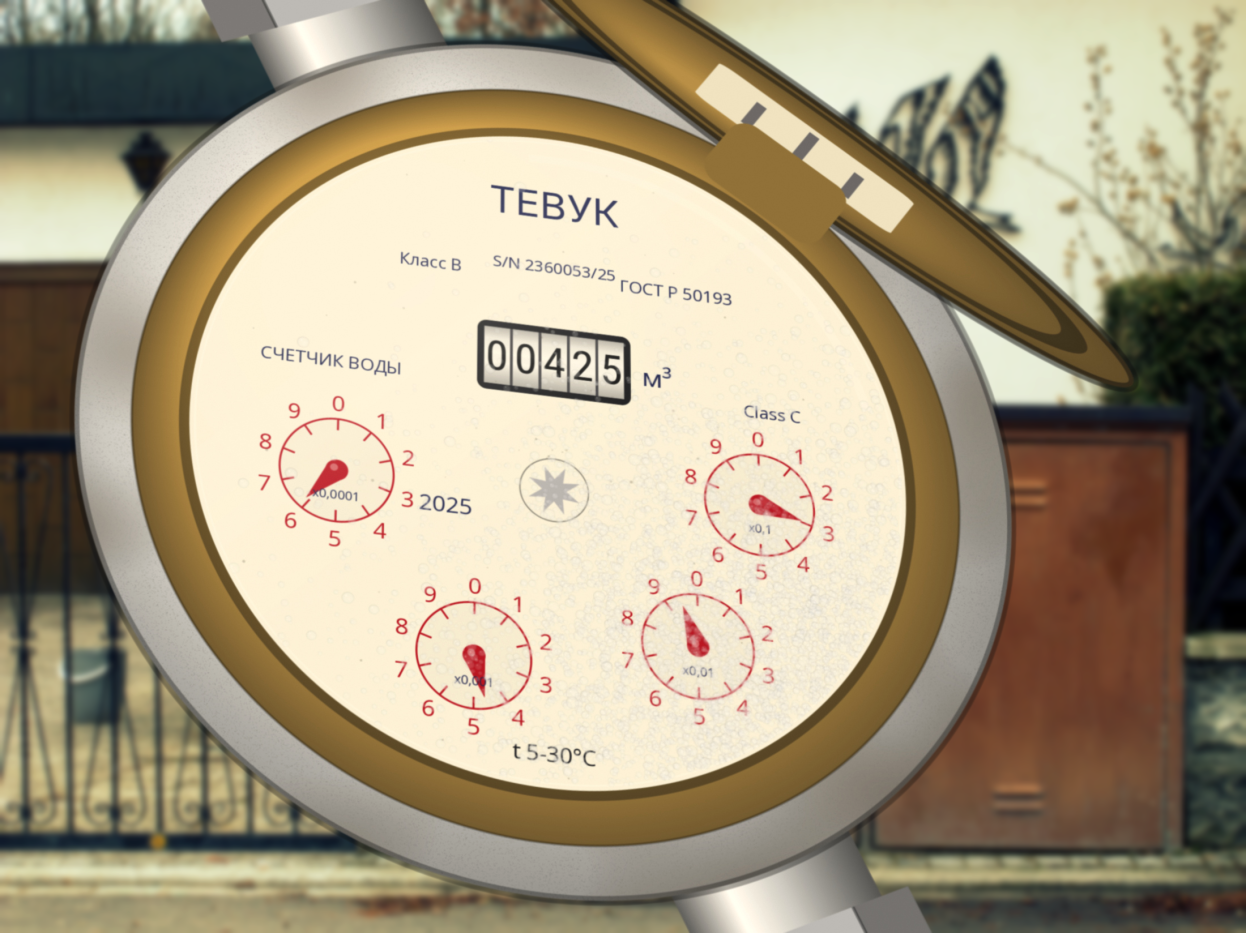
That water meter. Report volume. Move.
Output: 425.2946 m³
